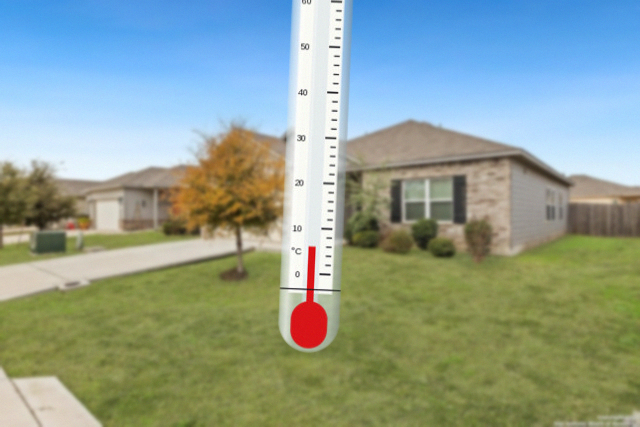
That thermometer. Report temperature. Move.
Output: 6 °C
